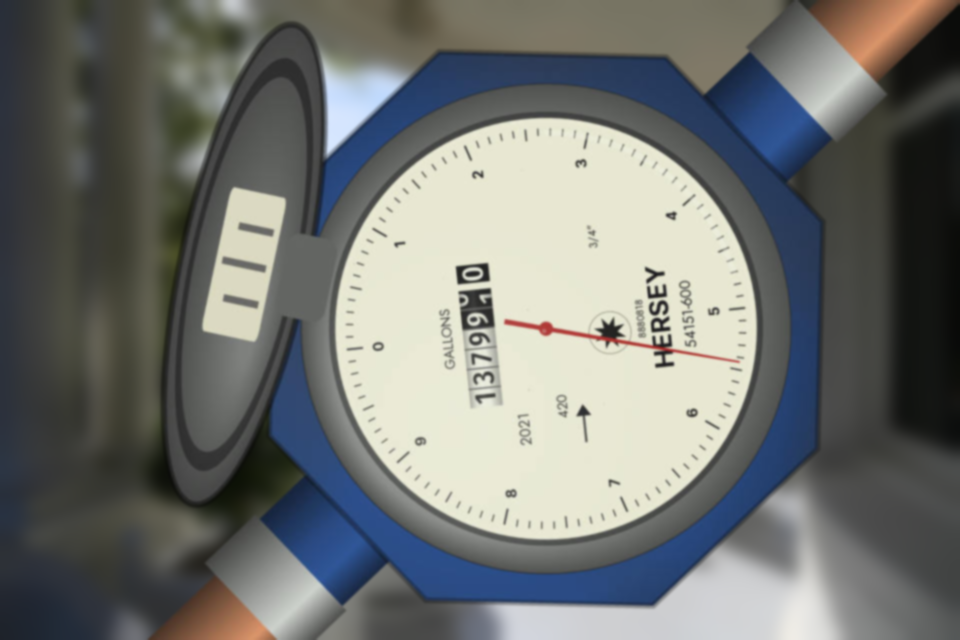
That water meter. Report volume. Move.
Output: 1379905.4 gal
